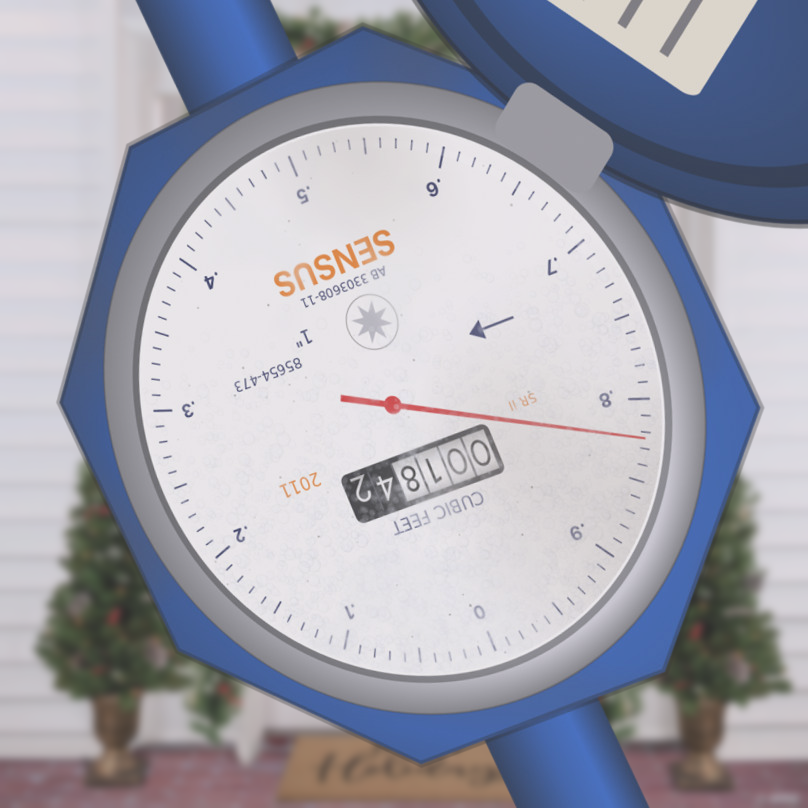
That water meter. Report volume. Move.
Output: 1841.82 ft³
